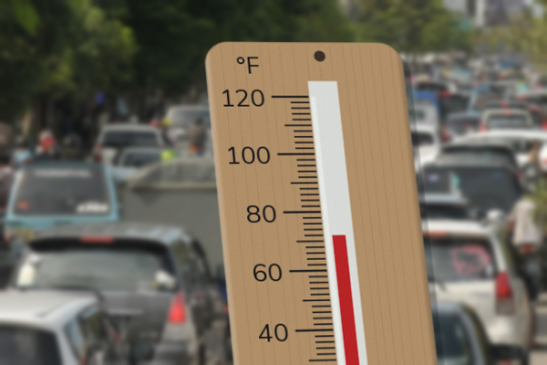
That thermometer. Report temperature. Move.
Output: 72 °F
